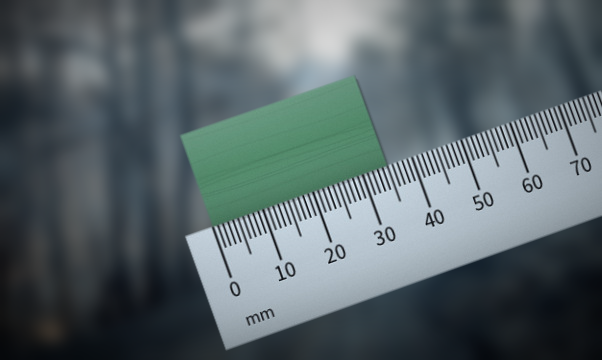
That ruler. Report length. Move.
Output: 35 mm
